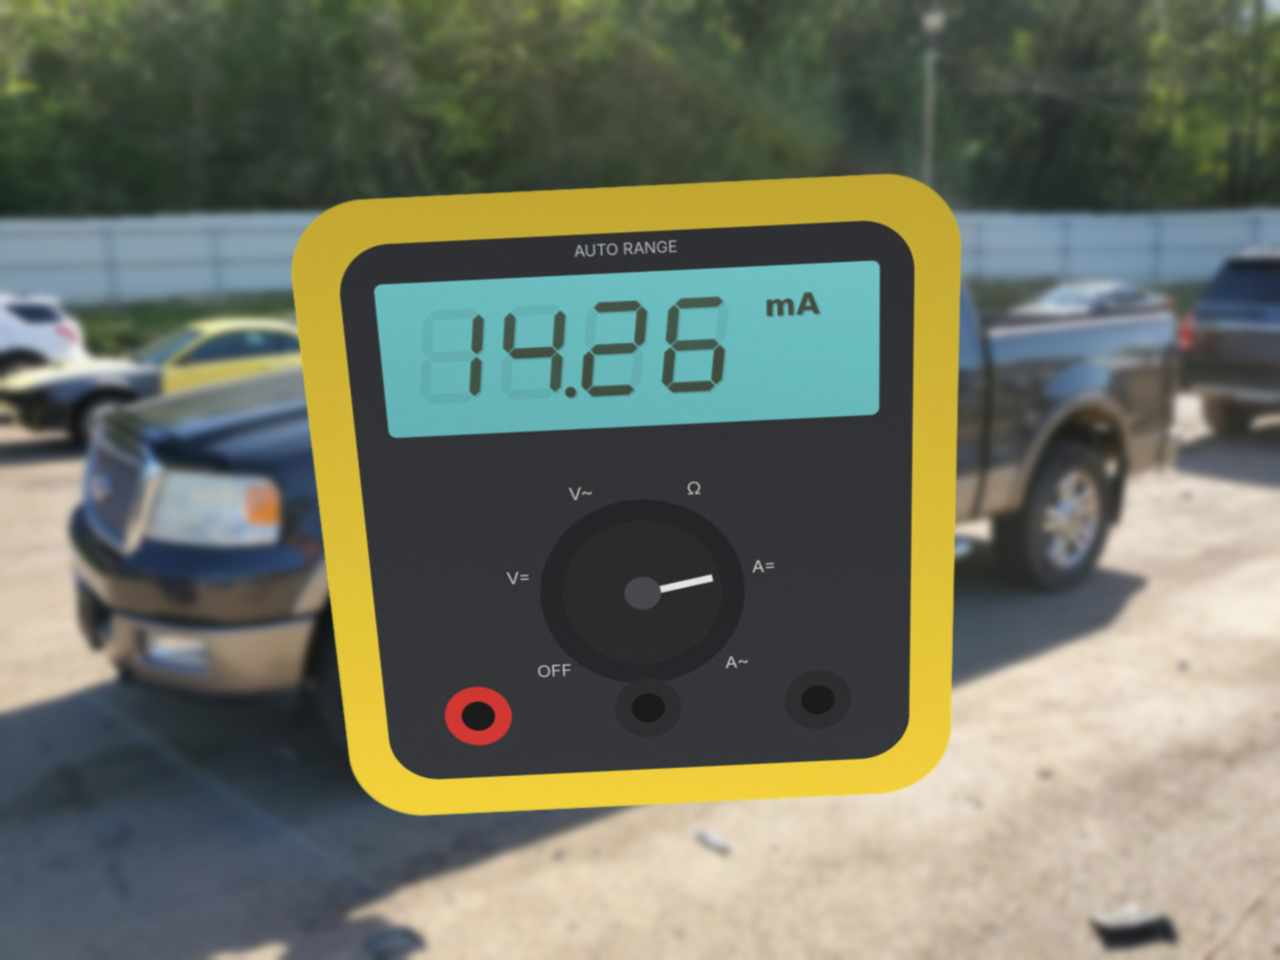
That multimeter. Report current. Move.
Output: 14.26 mA
